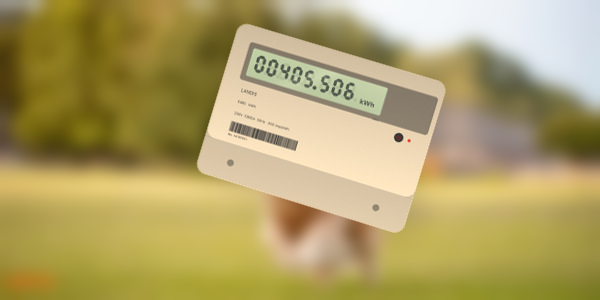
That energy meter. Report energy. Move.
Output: 405.506 kWh
